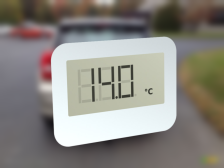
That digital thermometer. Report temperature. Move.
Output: 14.0 °C
